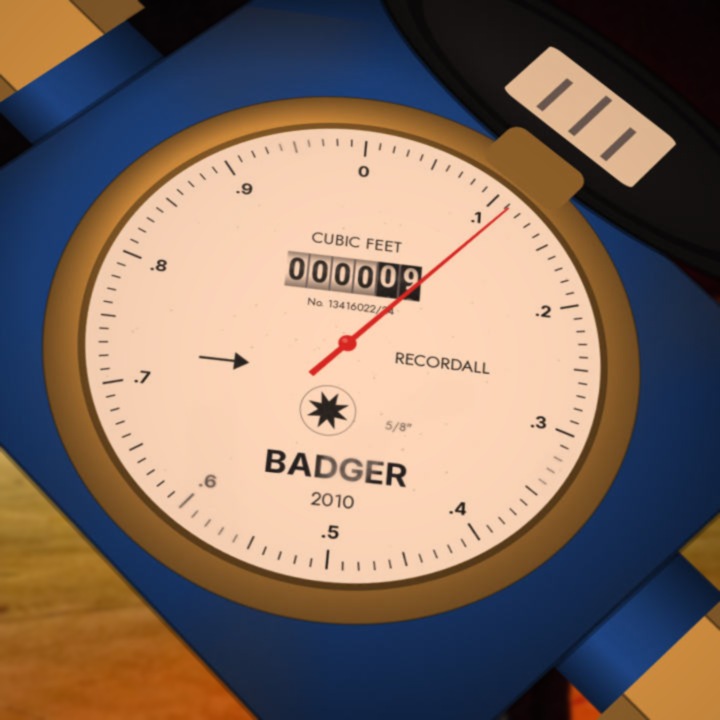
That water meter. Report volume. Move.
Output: 9.11 ft³
